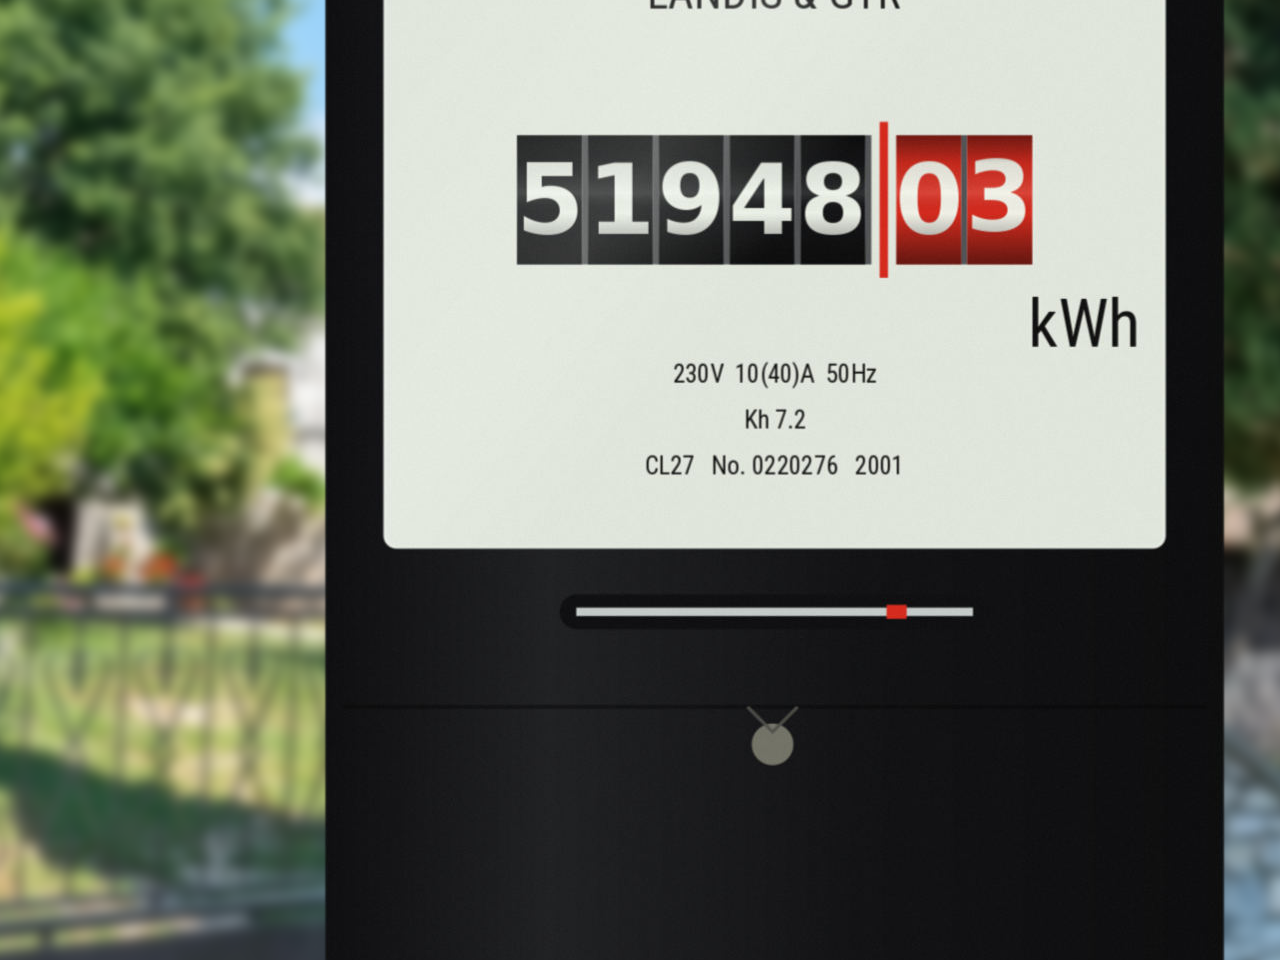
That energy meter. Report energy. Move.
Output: 51948.03 kWh
